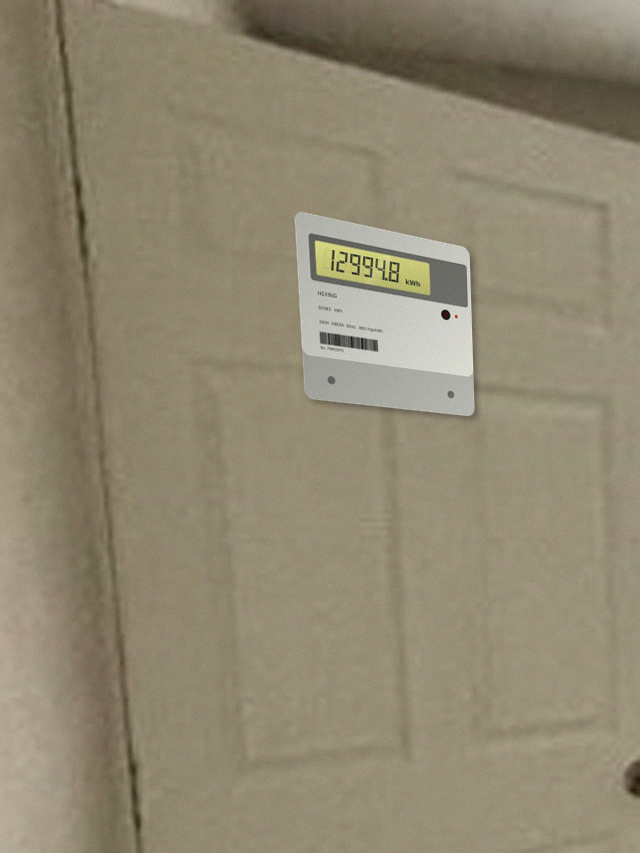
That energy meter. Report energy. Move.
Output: 12994.8 kWh
